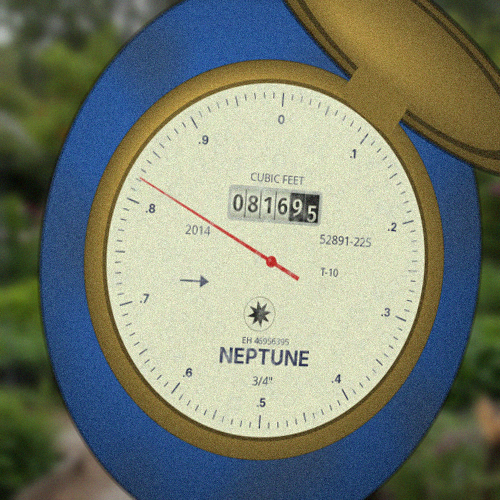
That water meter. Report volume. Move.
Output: 81694.82 ft³
